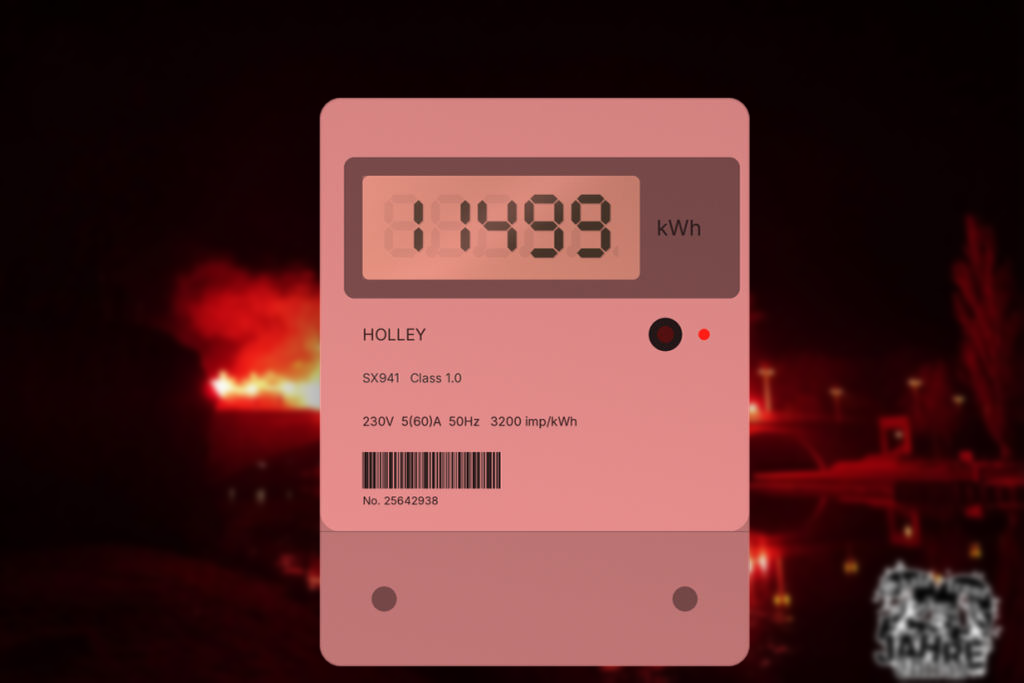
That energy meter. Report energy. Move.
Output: 11499 kWh
